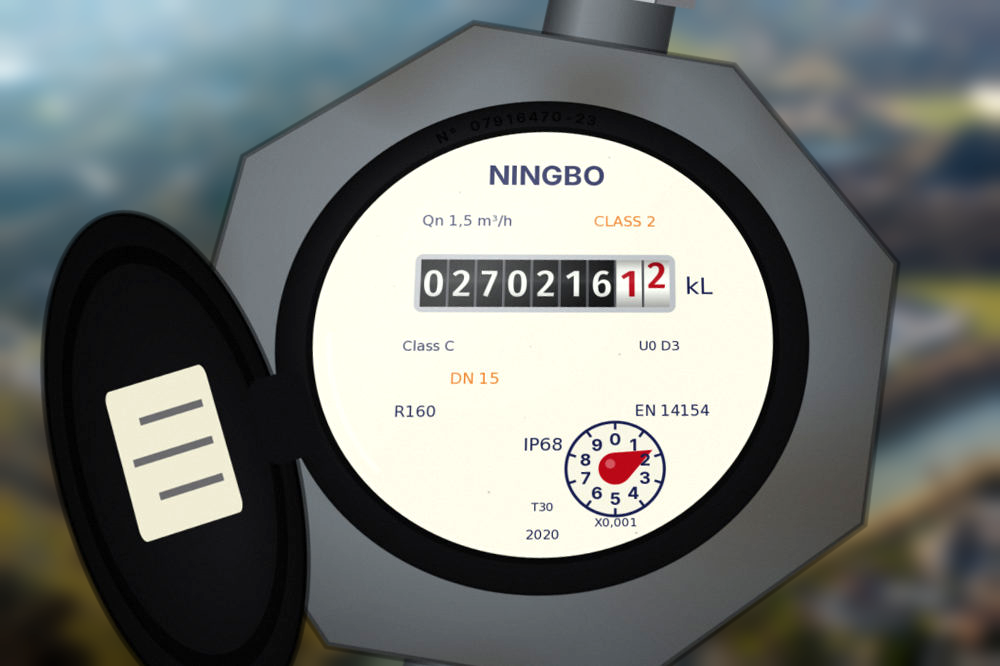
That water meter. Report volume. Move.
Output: 270216.121 kL
